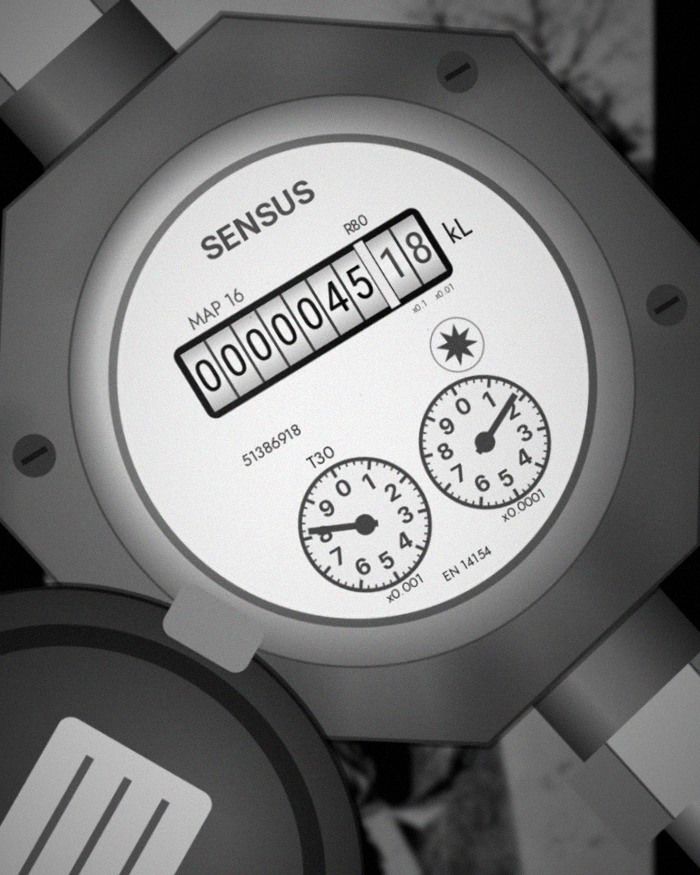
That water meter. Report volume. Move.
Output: 45.1881 kL
